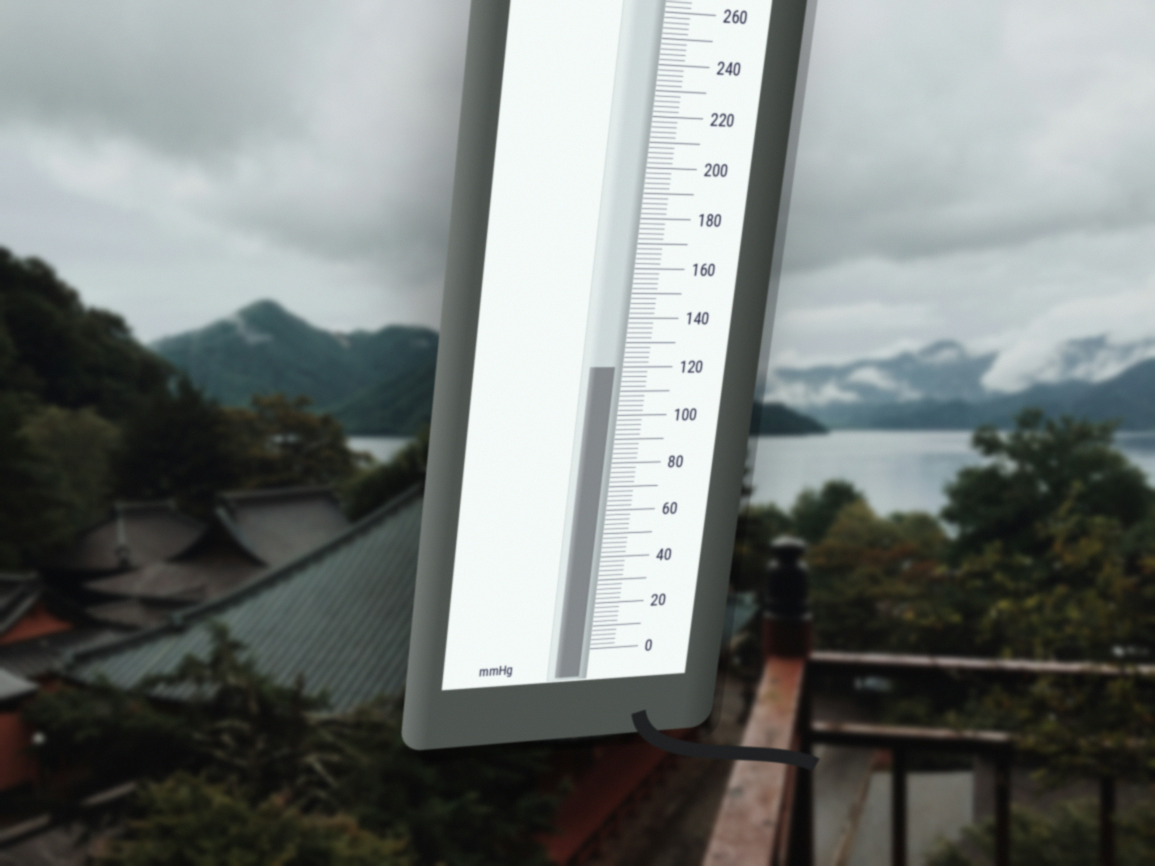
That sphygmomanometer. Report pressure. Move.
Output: 120 mmHg
